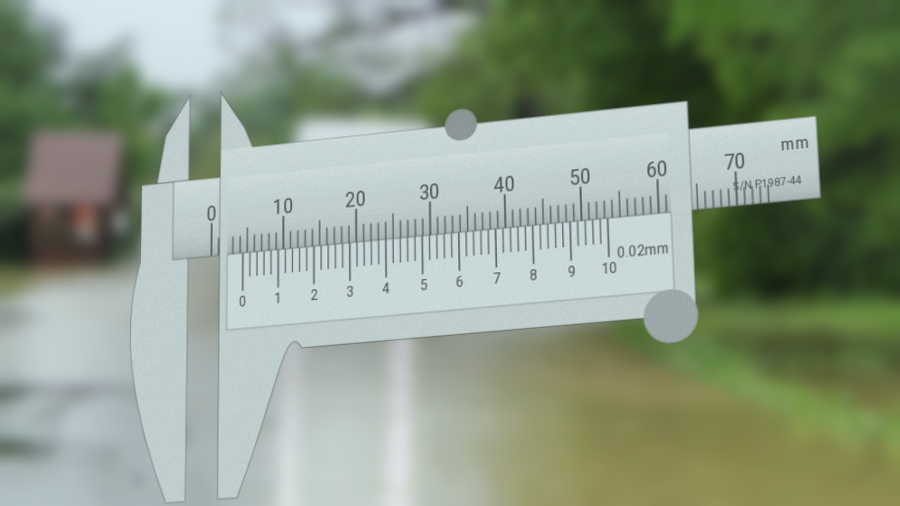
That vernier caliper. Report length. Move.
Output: 4.4 mm
